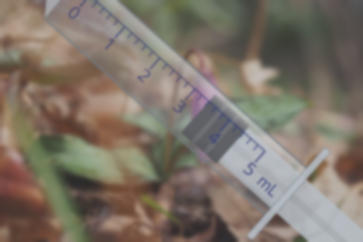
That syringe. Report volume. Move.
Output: 3.4 mL
